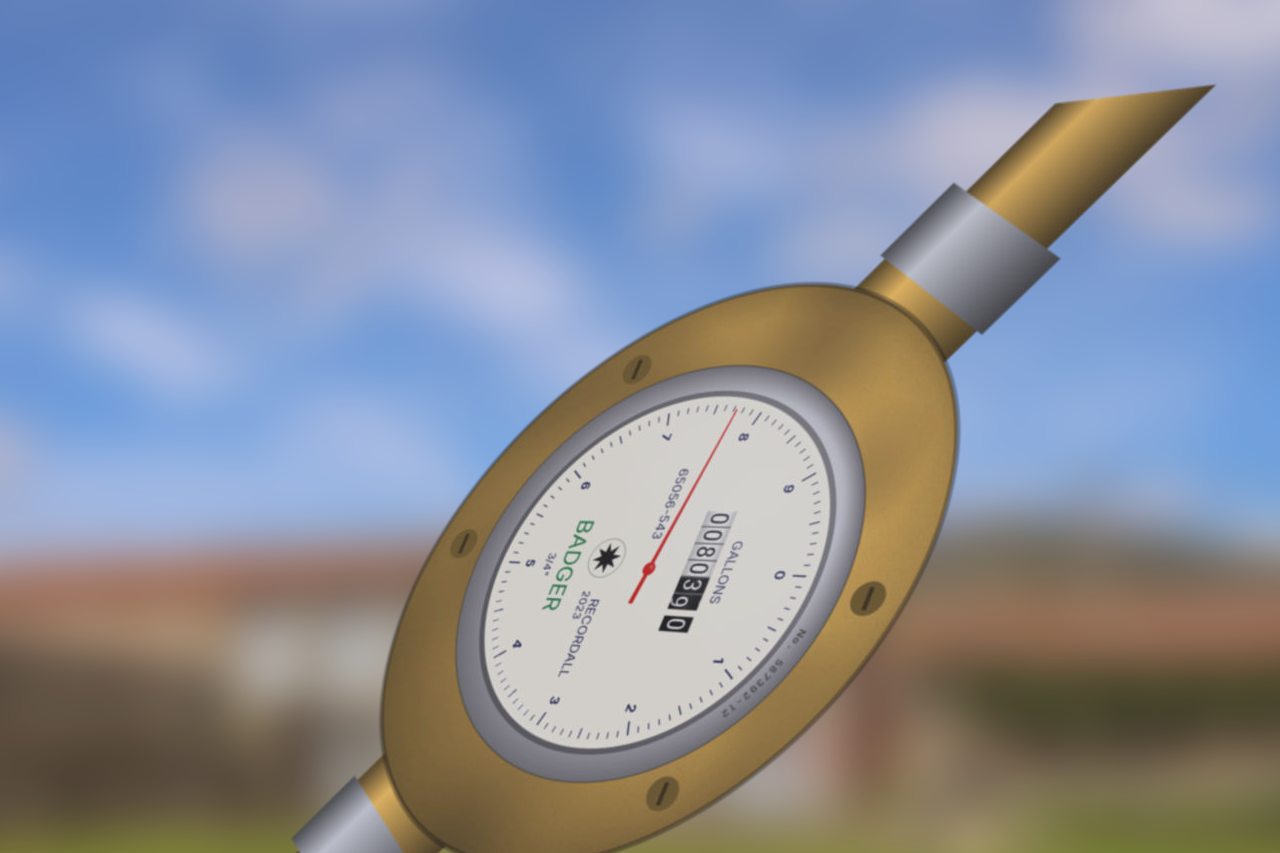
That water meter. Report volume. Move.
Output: 80387.7 gal
